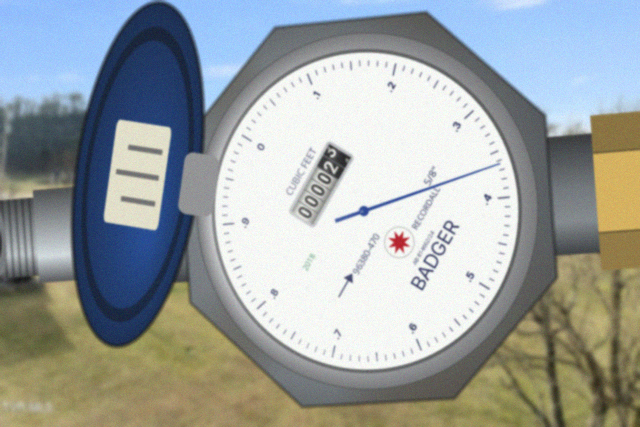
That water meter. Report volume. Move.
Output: 23.36 ft³
